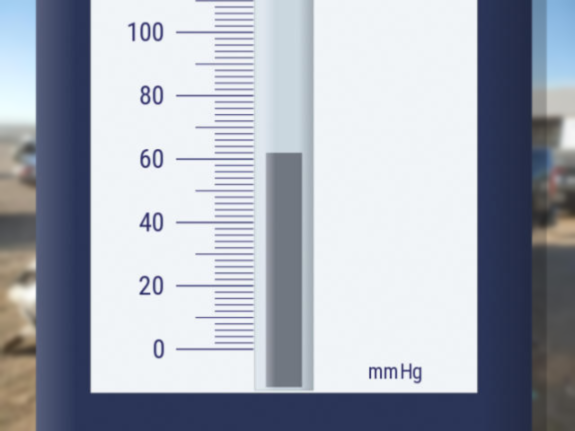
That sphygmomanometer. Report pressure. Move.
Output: 62 mmHg
